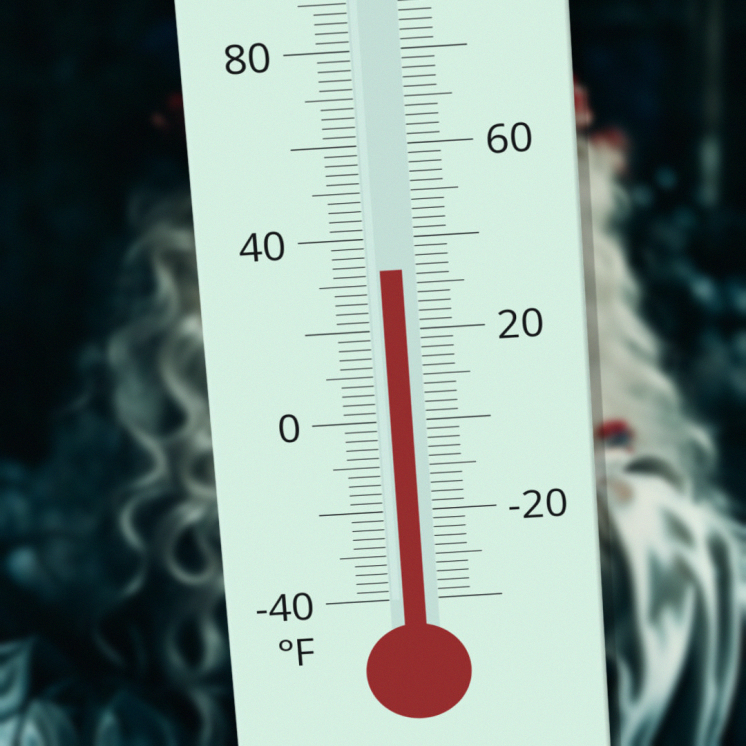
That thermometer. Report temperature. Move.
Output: 33 °F
